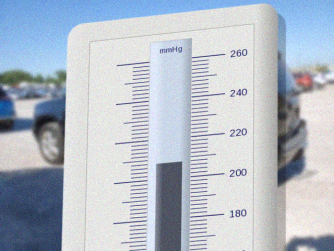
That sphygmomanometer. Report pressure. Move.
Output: 208 mmHg
